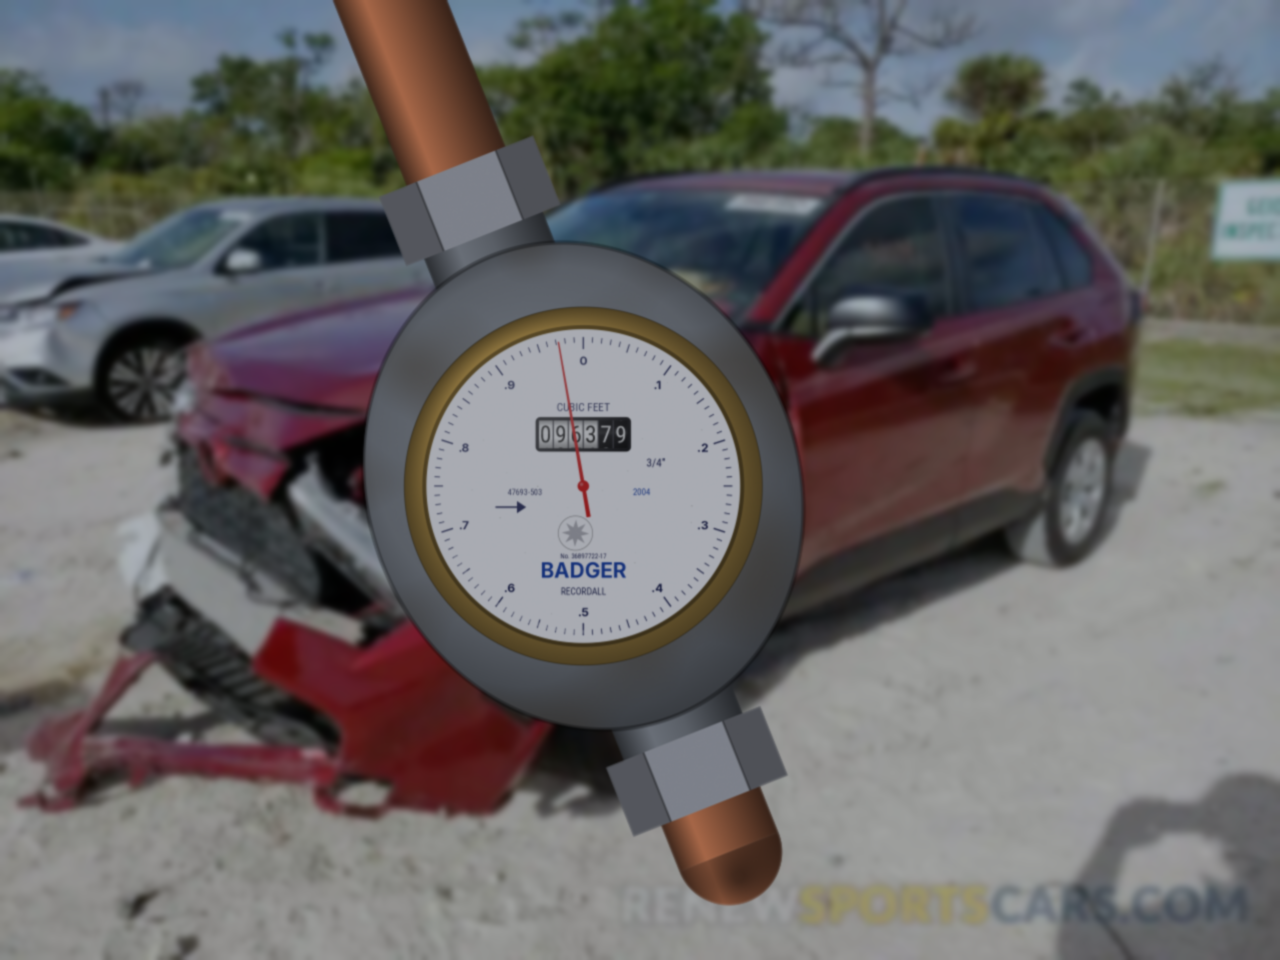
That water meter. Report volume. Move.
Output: 96378.97 ft³
